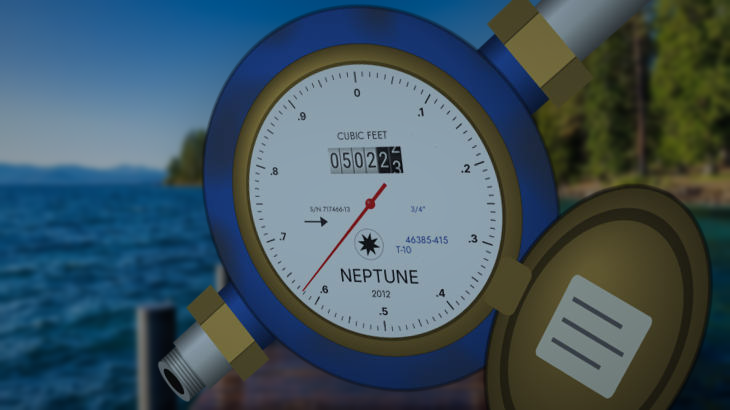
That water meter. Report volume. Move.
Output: 50222.62 ft³
